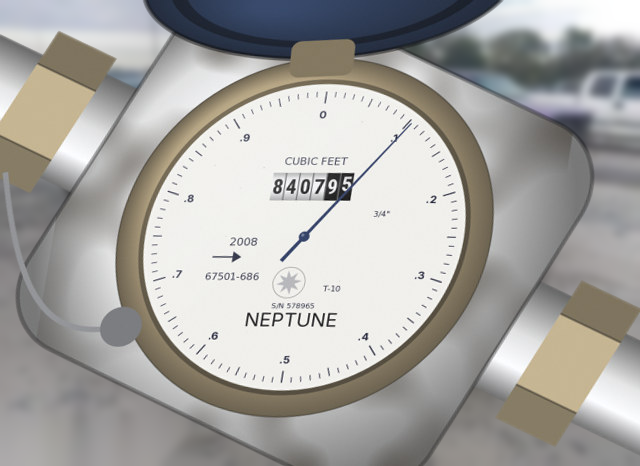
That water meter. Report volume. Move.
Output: 840795.10 ft³
